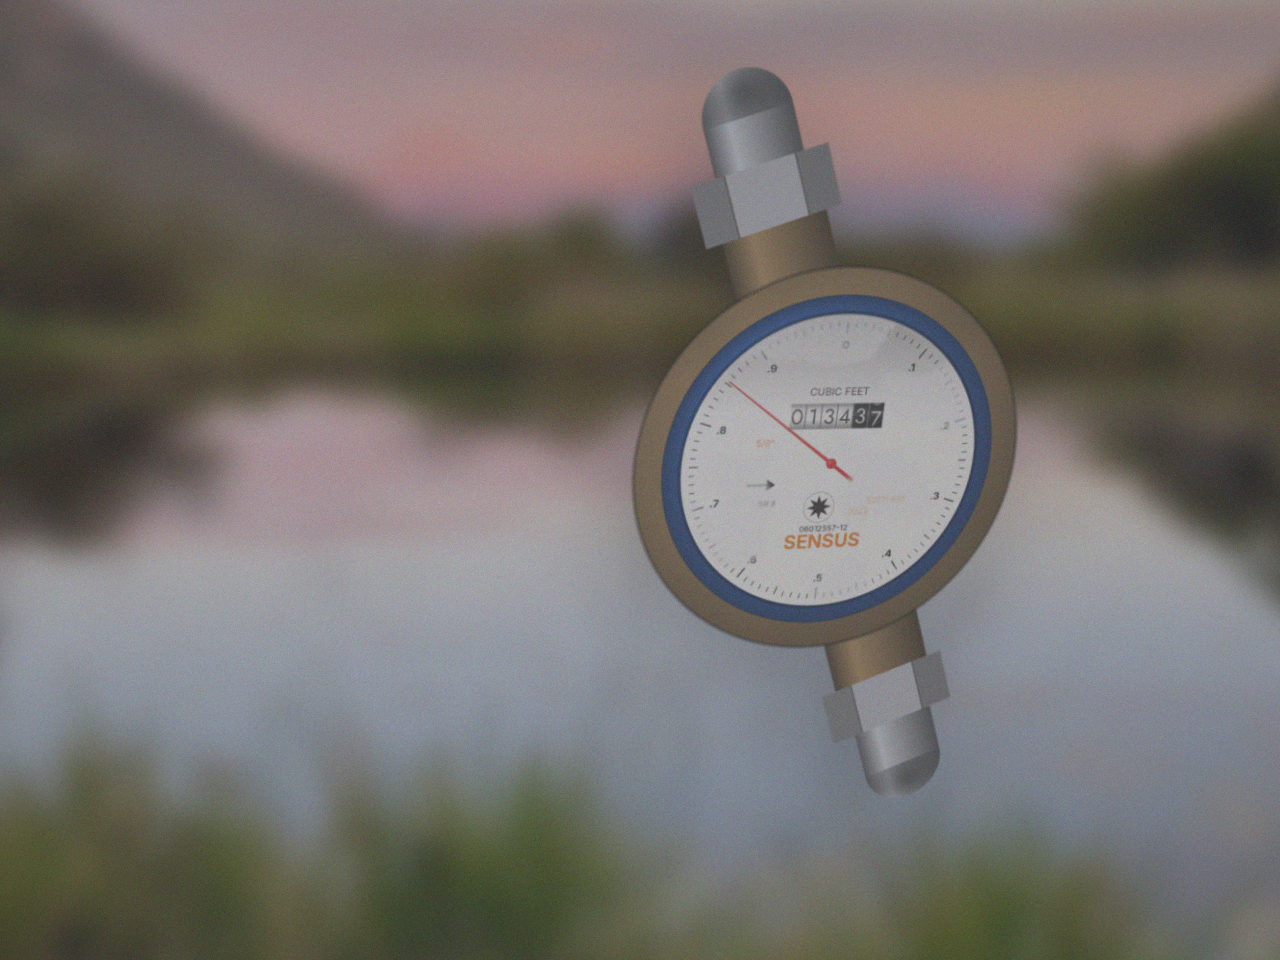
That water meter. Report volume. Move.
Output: 13436.85 ft³
